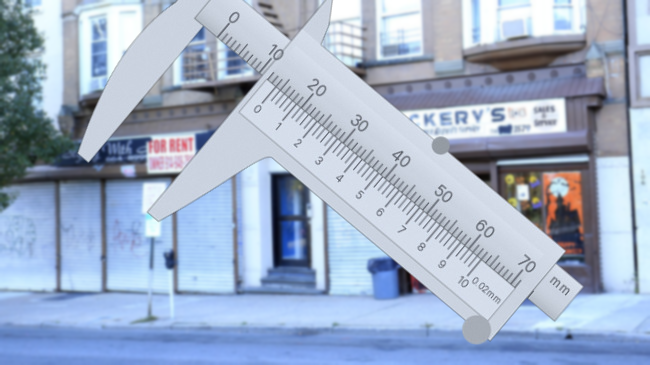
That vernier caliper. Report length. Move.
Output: 14.0 mm
